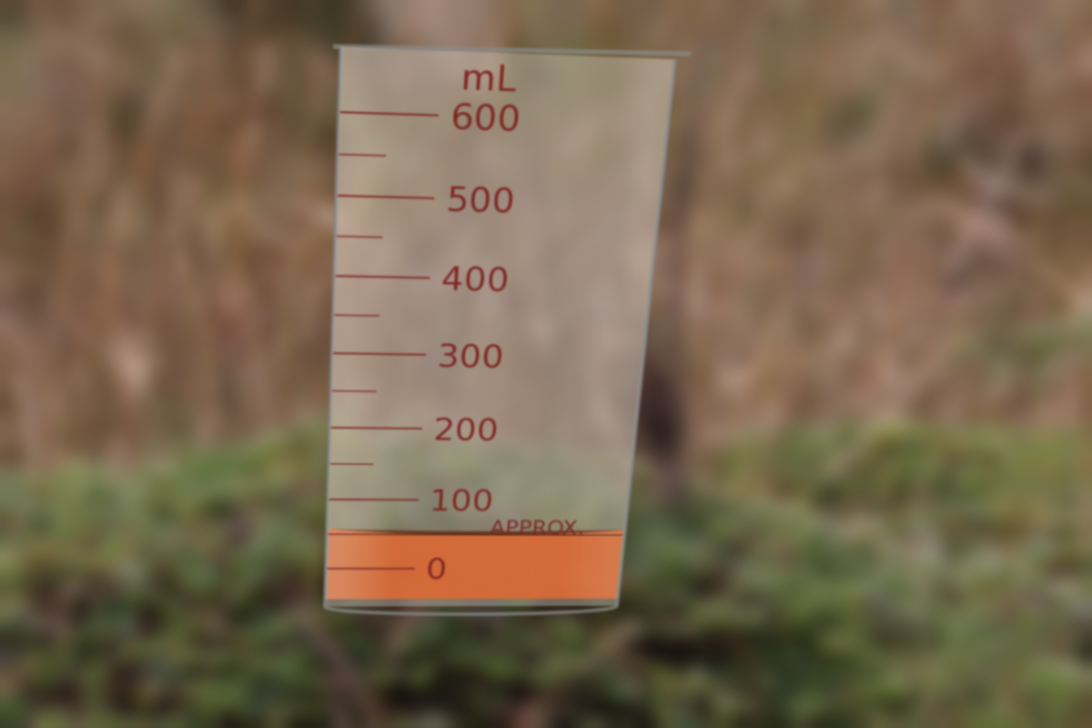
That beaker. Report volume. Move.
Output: 50 mL
